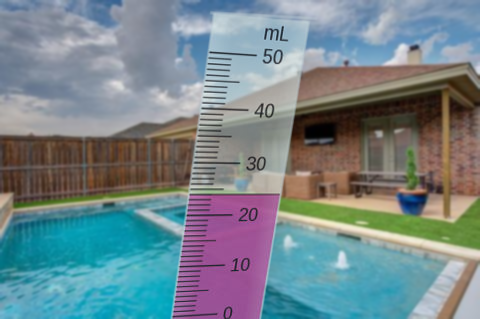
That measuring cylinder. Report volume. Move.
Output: 24 mL
